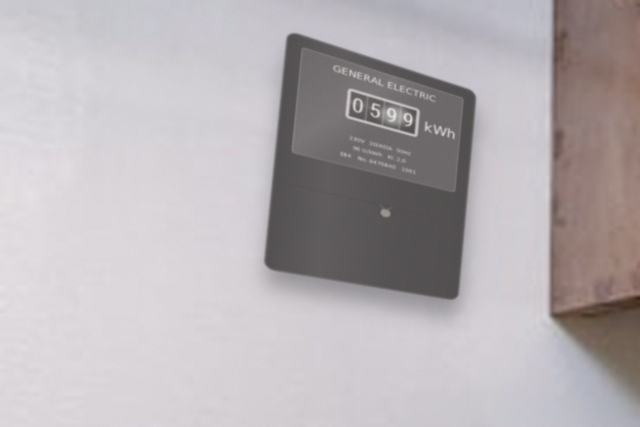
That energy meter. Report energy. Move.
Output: 599 kWh
